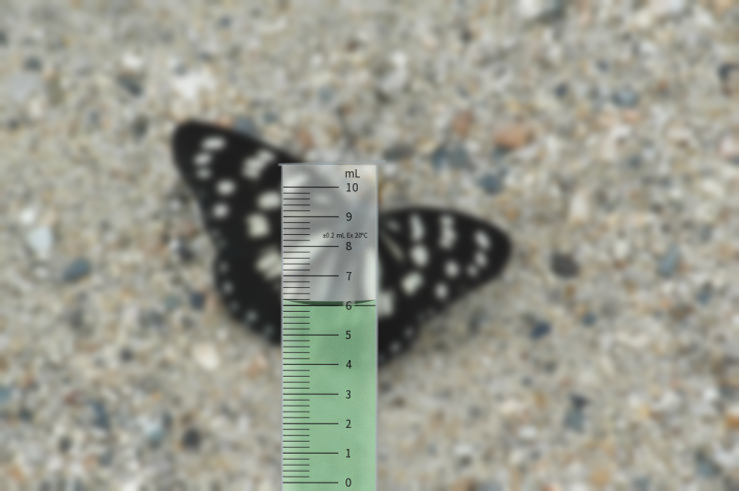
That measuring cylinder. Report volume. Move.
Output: 6 mL
